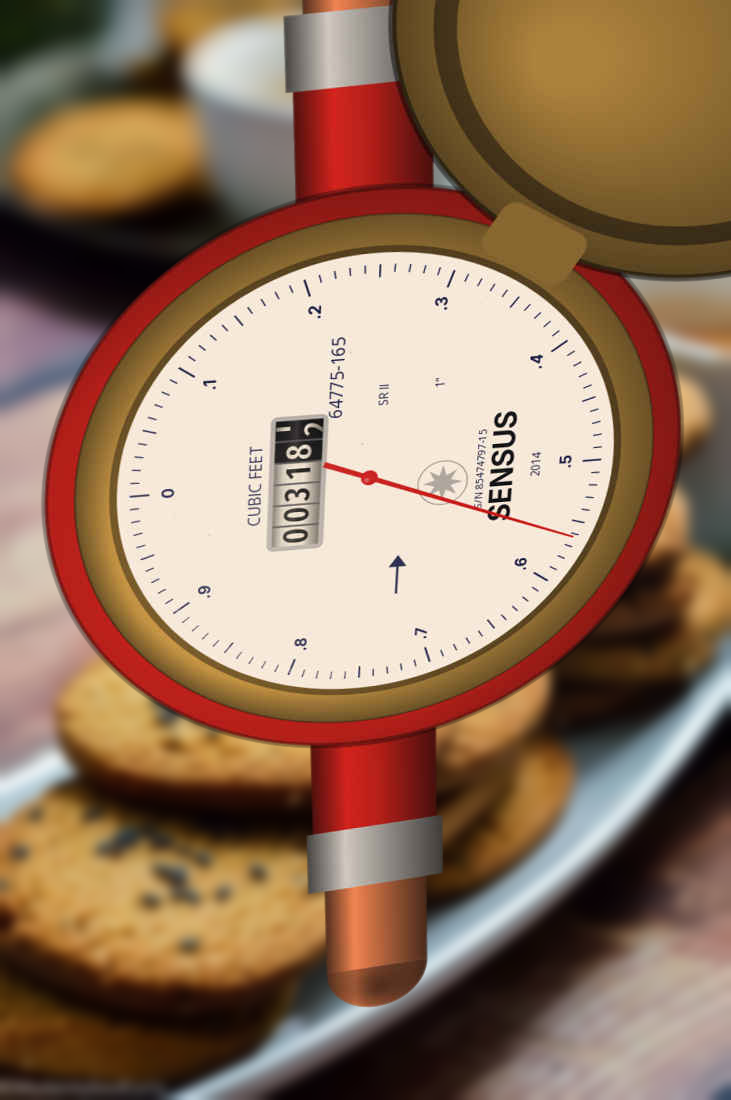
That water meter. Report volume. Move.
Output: 3181.56 ft³
